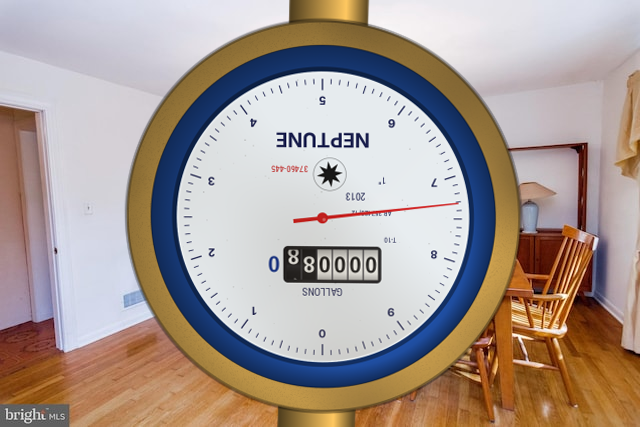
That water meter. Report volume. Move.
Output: 877.3 gal
